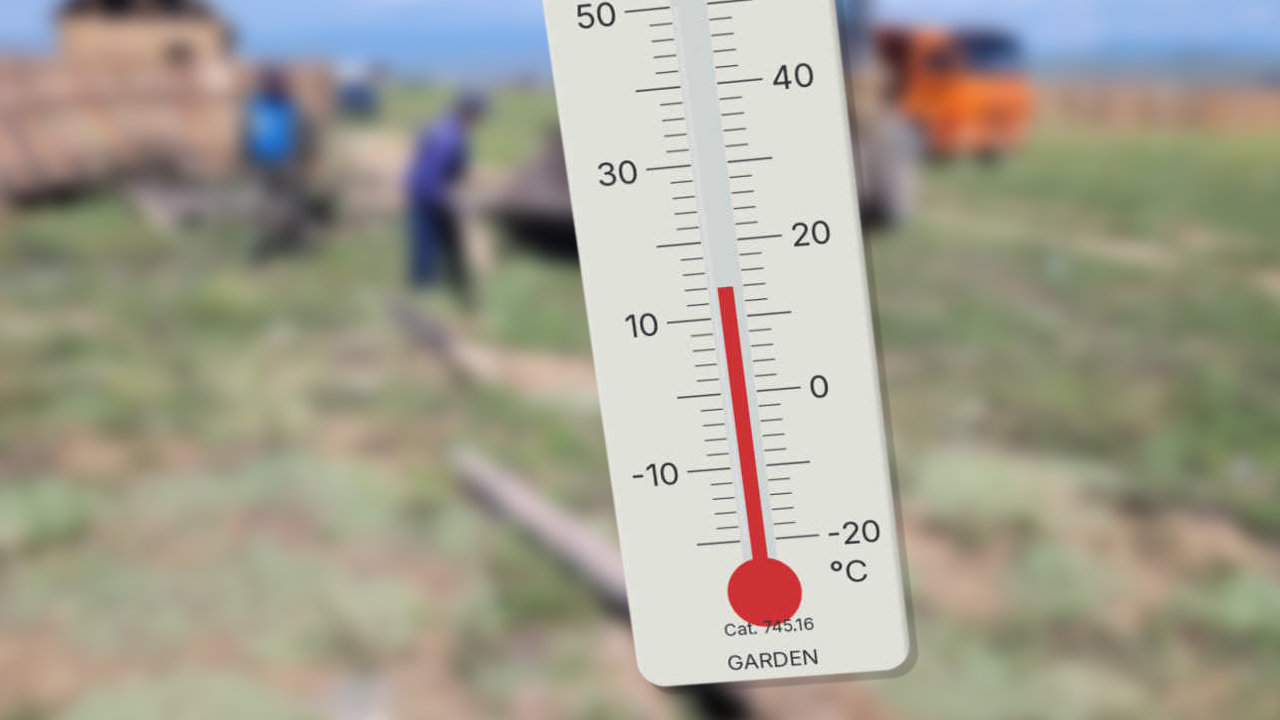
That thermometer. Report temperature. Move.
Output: 14 °C
